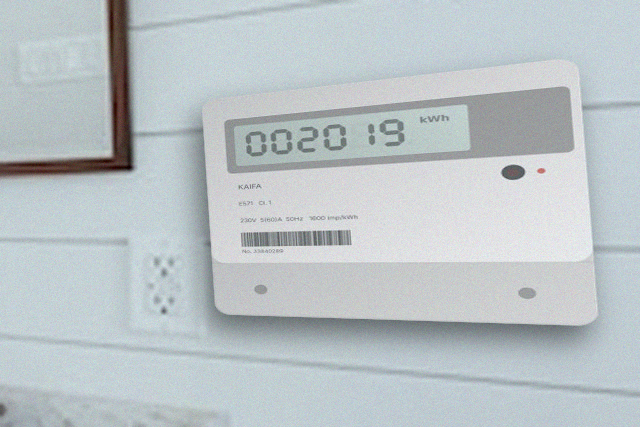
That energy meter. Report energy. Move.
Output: 2019 kWh
